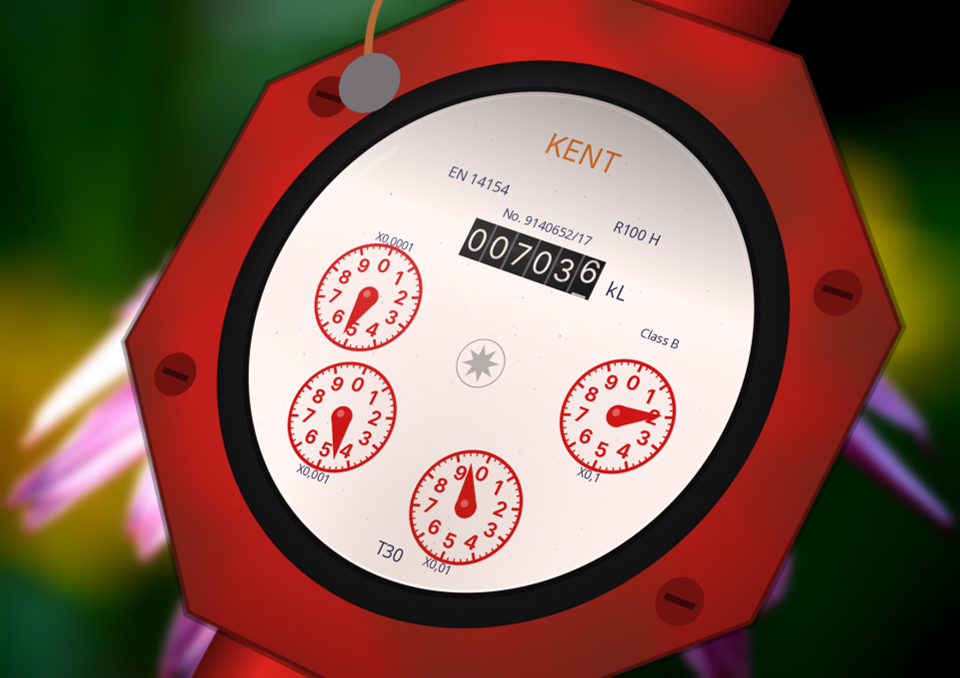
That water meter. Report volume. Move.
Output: 7036.1945 kL
